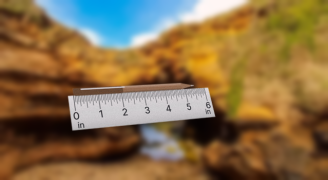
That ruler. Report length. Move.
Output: 5.5 in
